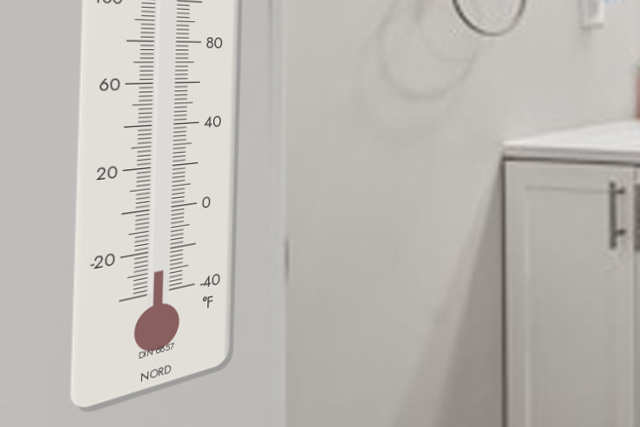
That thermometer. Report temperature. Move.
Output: -30 °F
